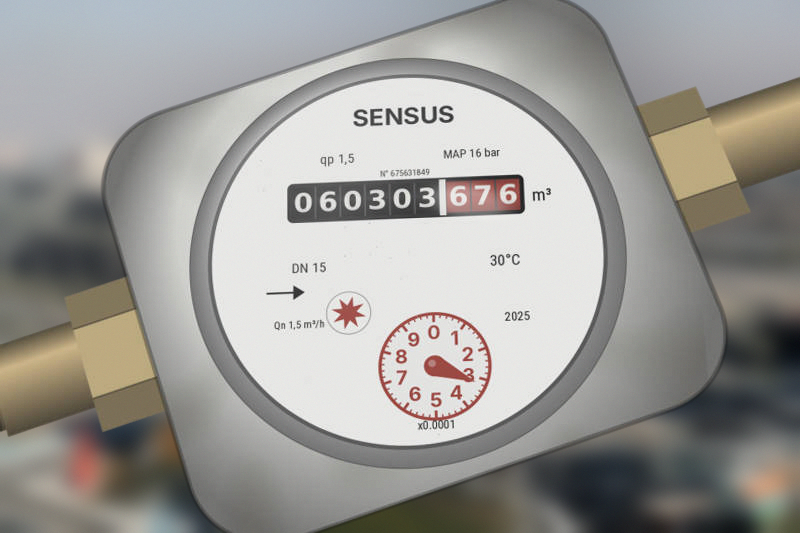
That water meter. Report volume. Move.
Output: 60303.6763 m³
